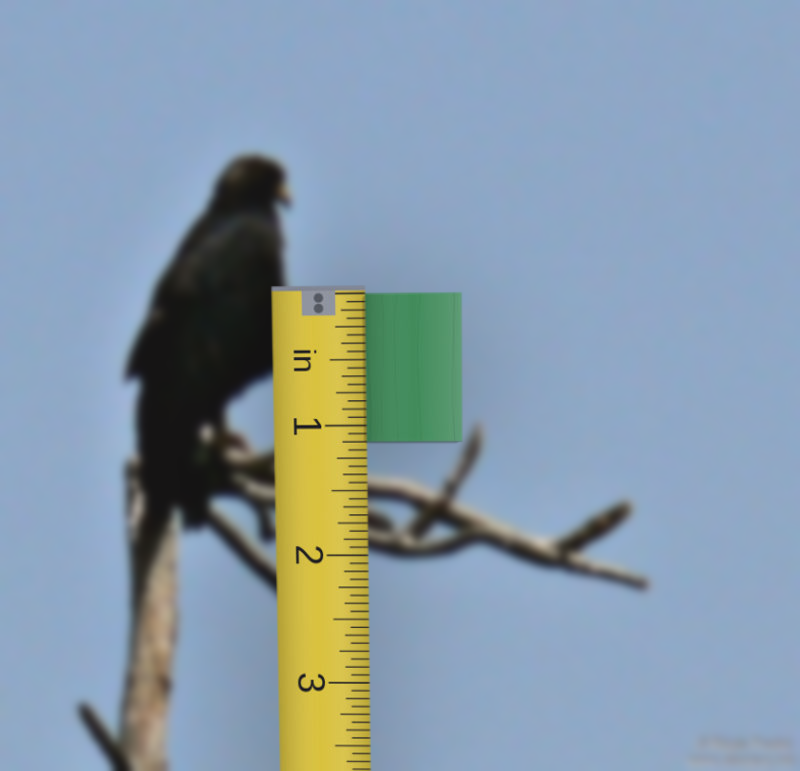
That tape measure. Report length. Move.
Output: 1.125 in
